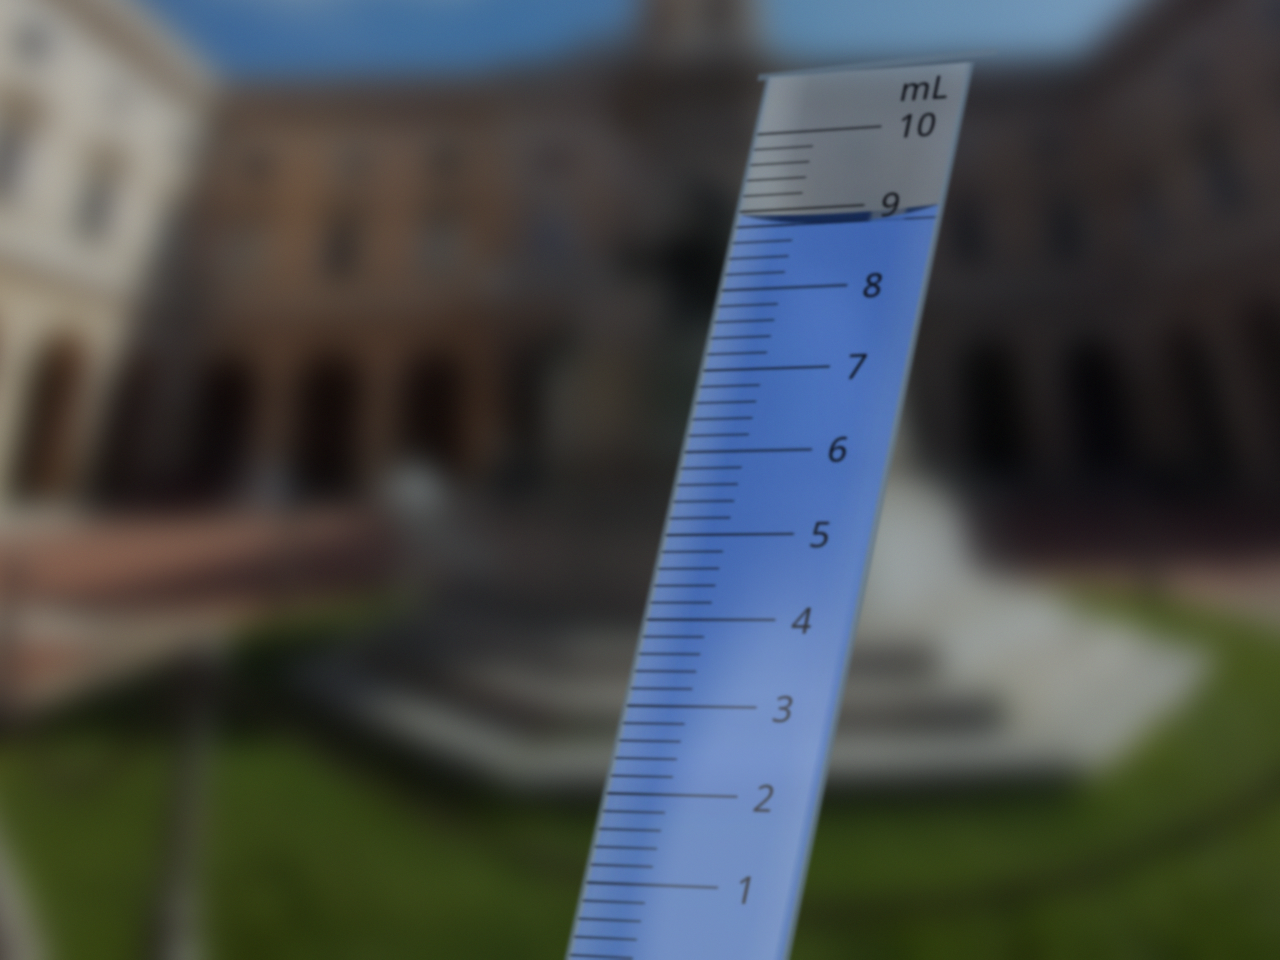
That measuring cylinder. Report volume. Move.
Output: 8.8 mL
